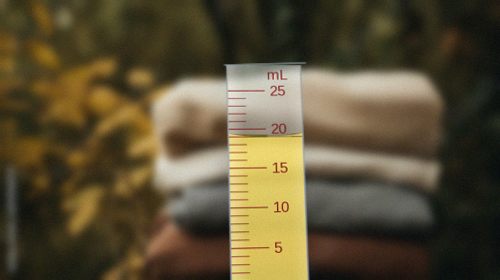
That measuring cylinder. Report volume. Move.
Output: 19 mL
